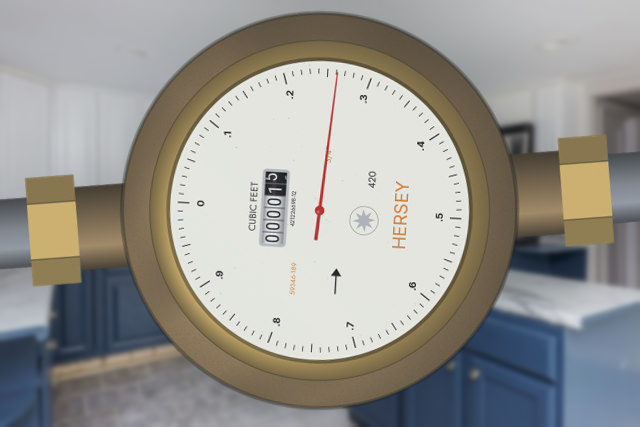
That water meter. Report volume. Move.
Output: 15.26 ft³
